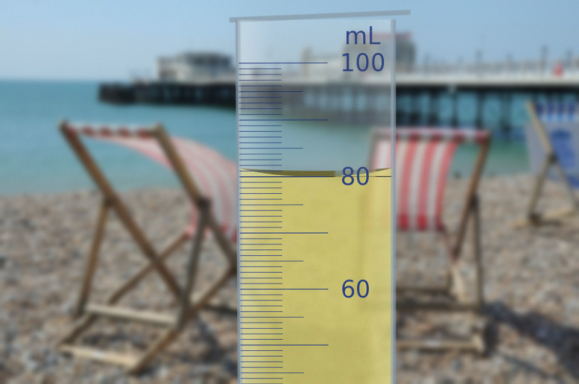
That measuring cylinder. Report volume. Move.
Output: 80 mL
